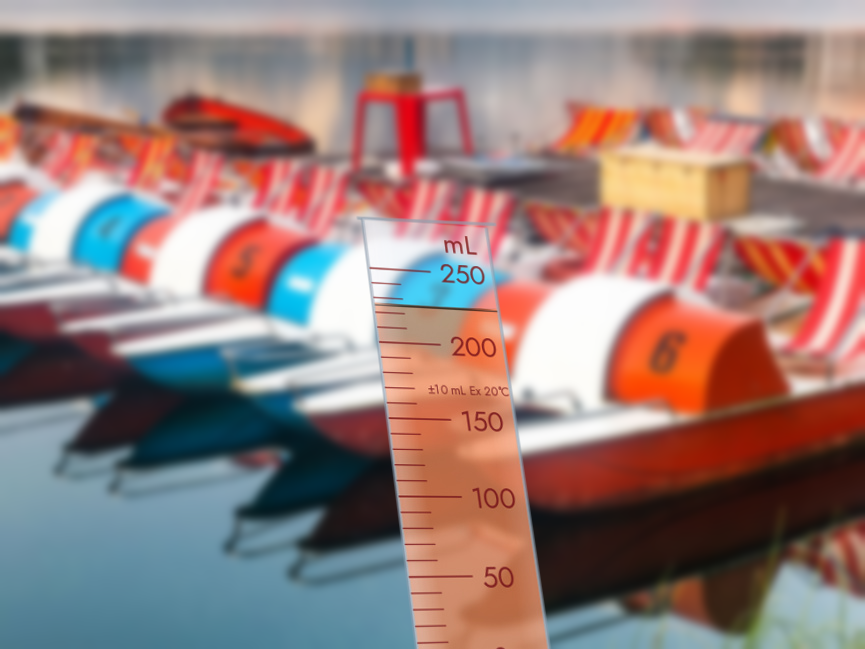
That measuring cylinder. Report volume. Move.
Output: 225 mL
